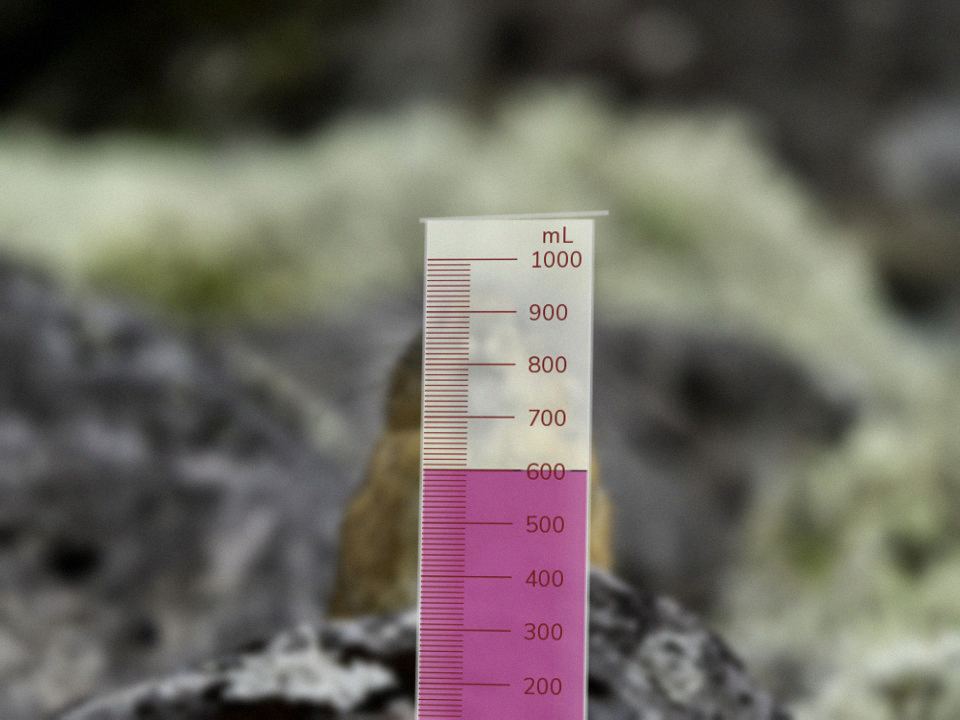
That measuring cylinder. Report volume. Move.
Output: 600 mL
